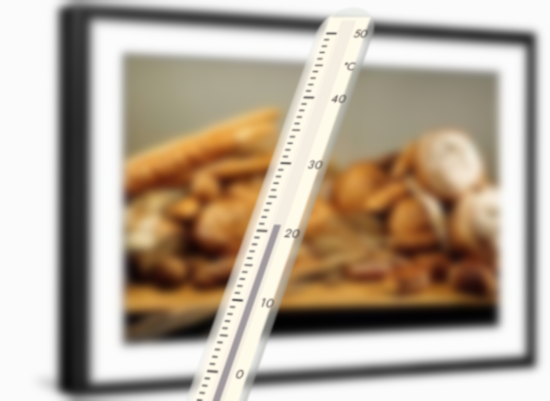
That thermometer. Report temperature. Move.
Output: 21 °C
